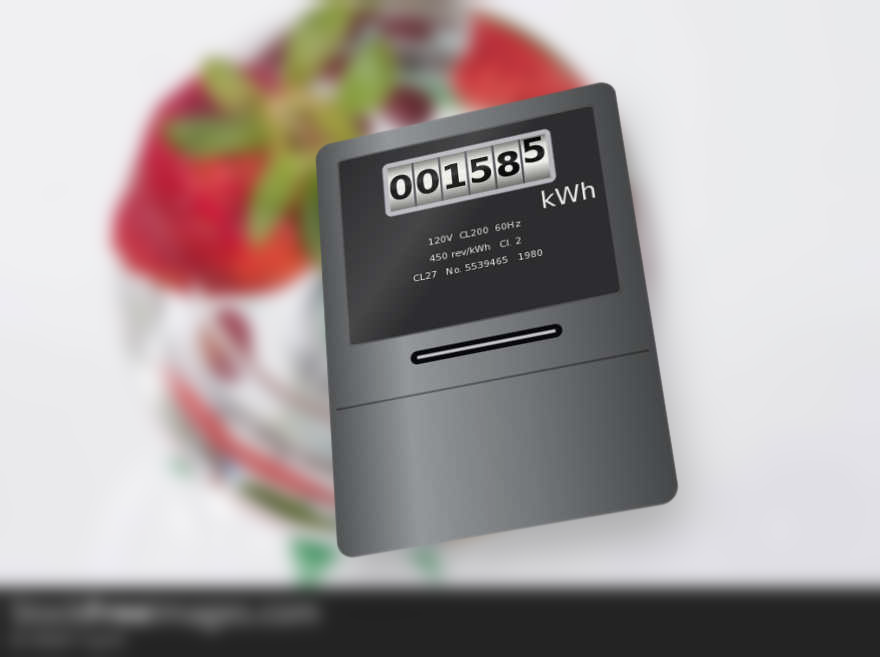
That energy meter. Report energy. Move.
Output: 1585 kWh
